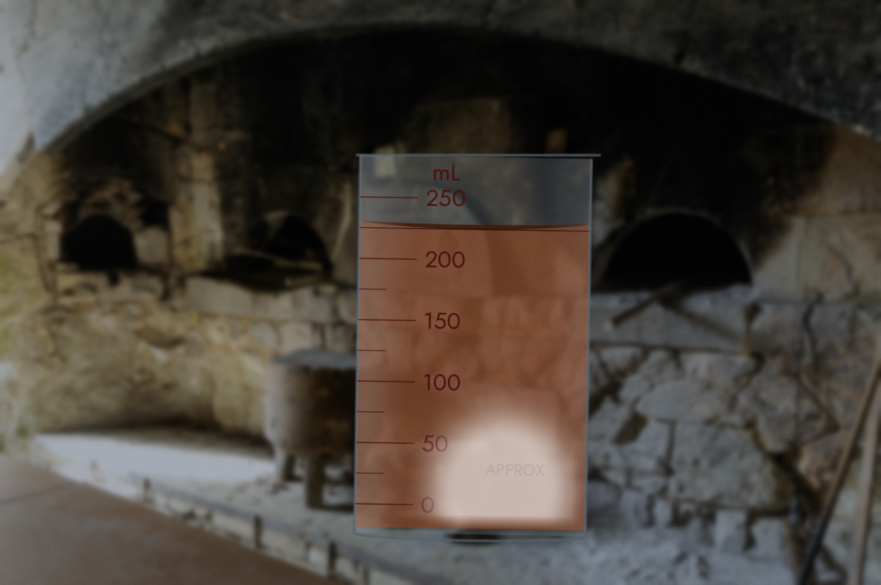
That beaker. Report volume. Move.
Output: 225 mL
